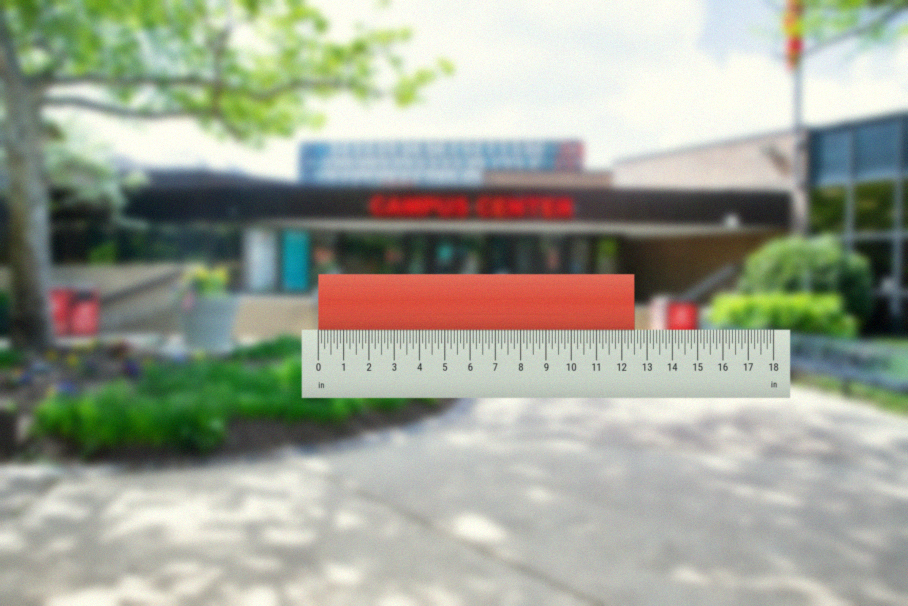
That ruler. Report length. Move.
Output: 12.5 in
